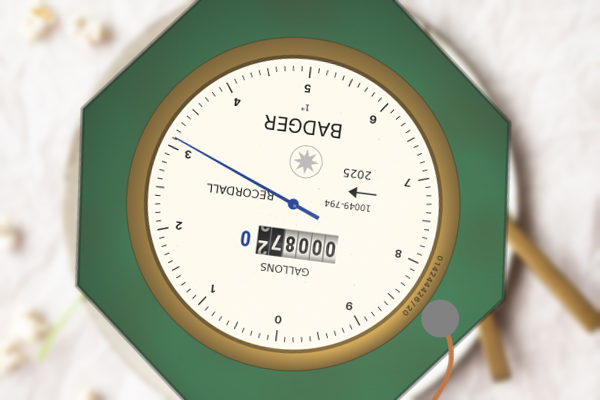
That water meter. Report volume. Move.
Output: 8723.1 gal
